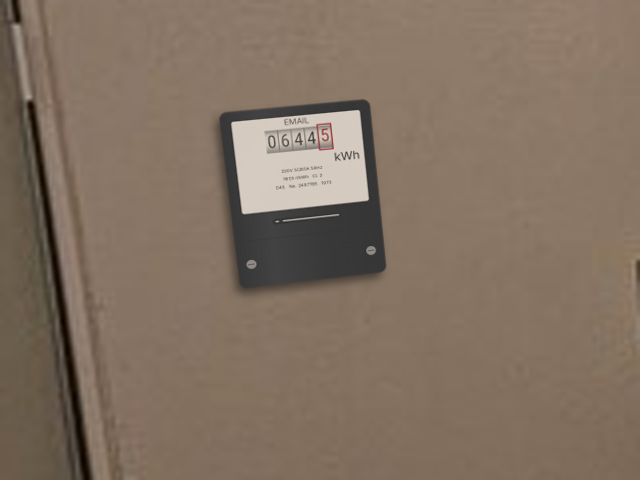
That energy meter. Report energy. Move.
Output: 644.5 kWh
